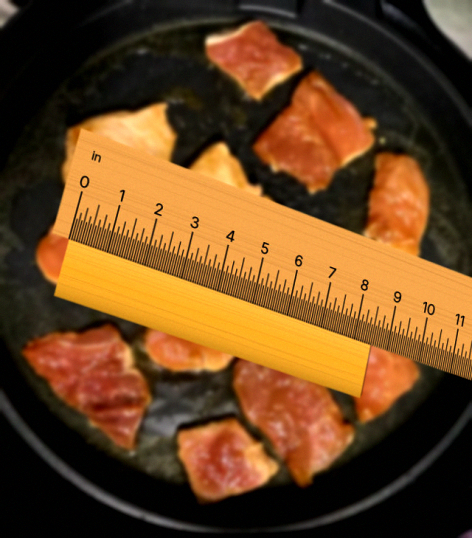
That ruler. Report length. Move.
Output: 8.5 in
